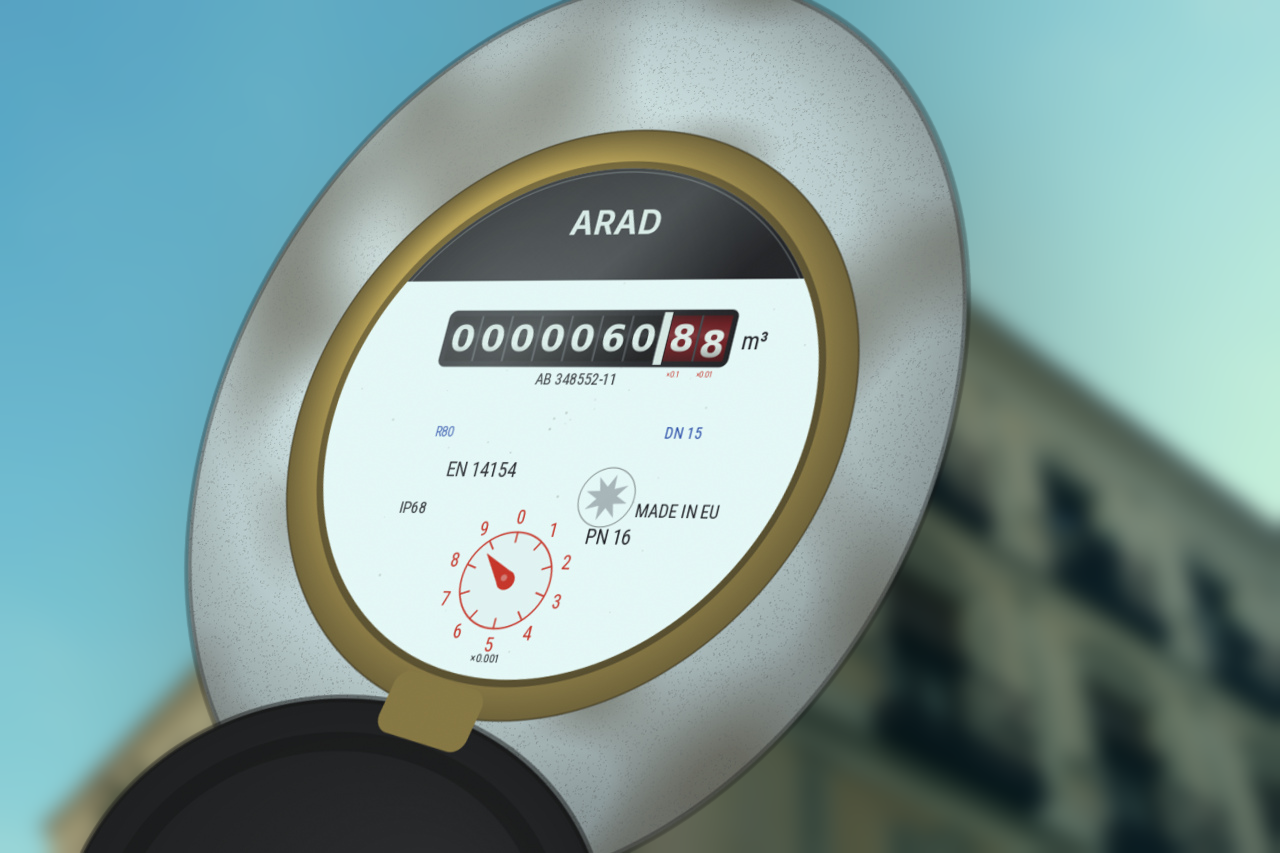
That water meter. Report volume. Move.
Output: 60.878 m³
